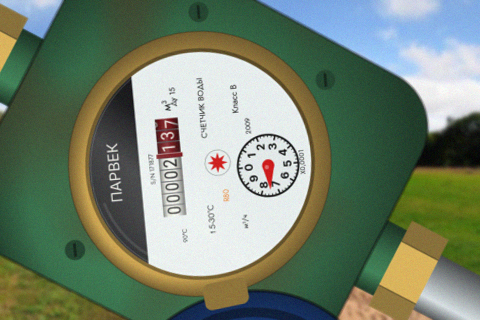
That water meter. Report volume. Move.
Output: 2.1367 m³
